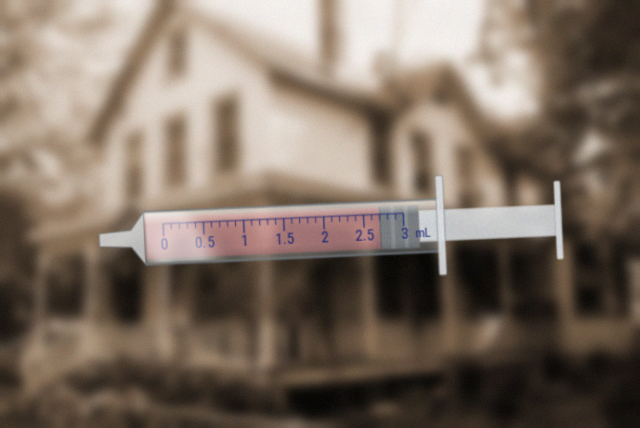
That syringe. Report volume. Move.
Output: 2.7 mL
